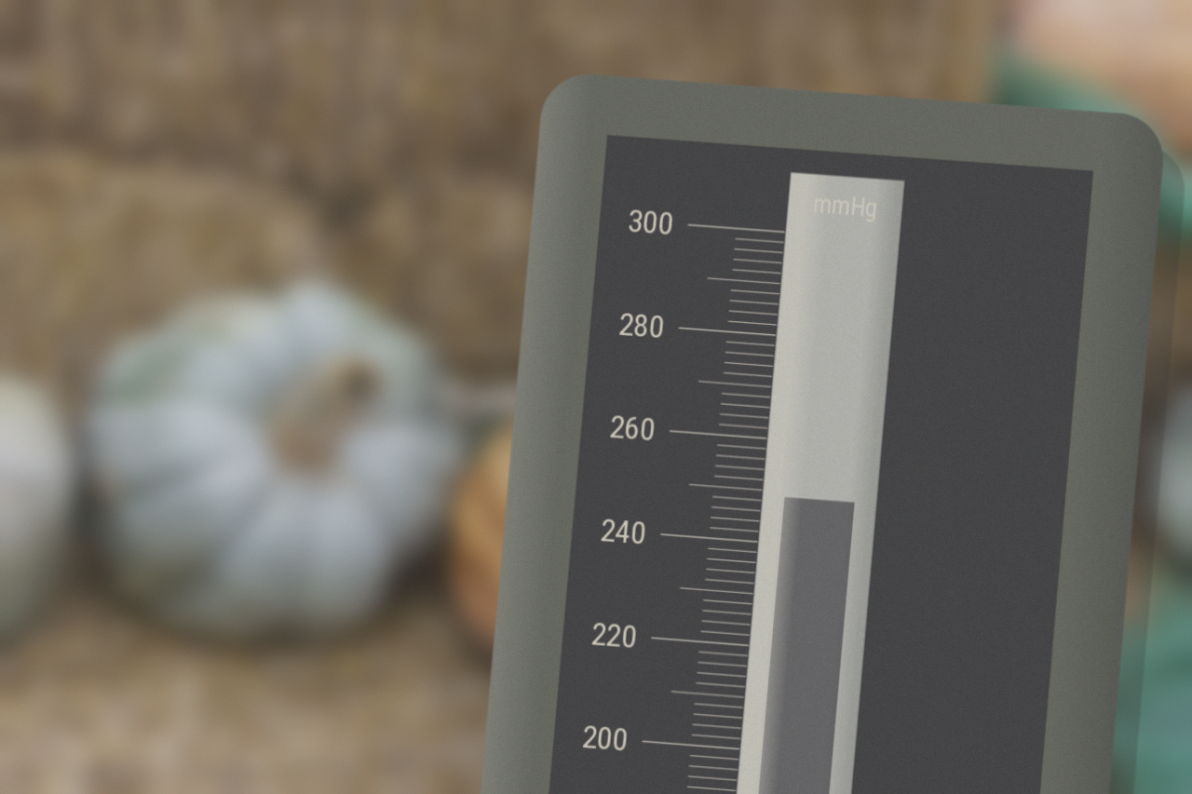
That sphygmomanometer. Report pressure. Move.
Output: 249 mmHg
